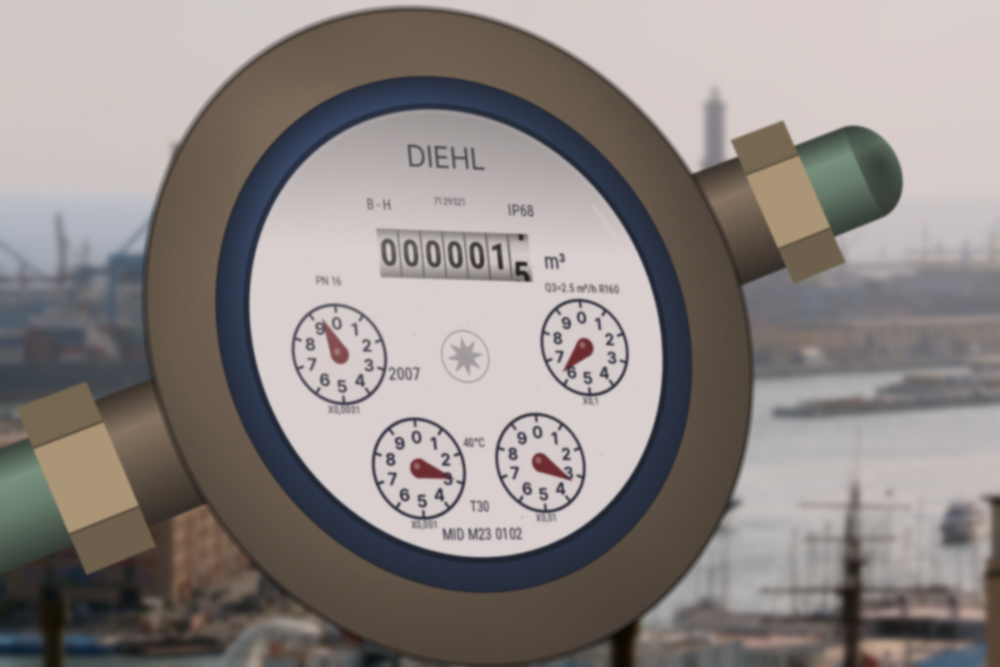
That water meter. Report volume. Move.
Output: 14.6329 m³
